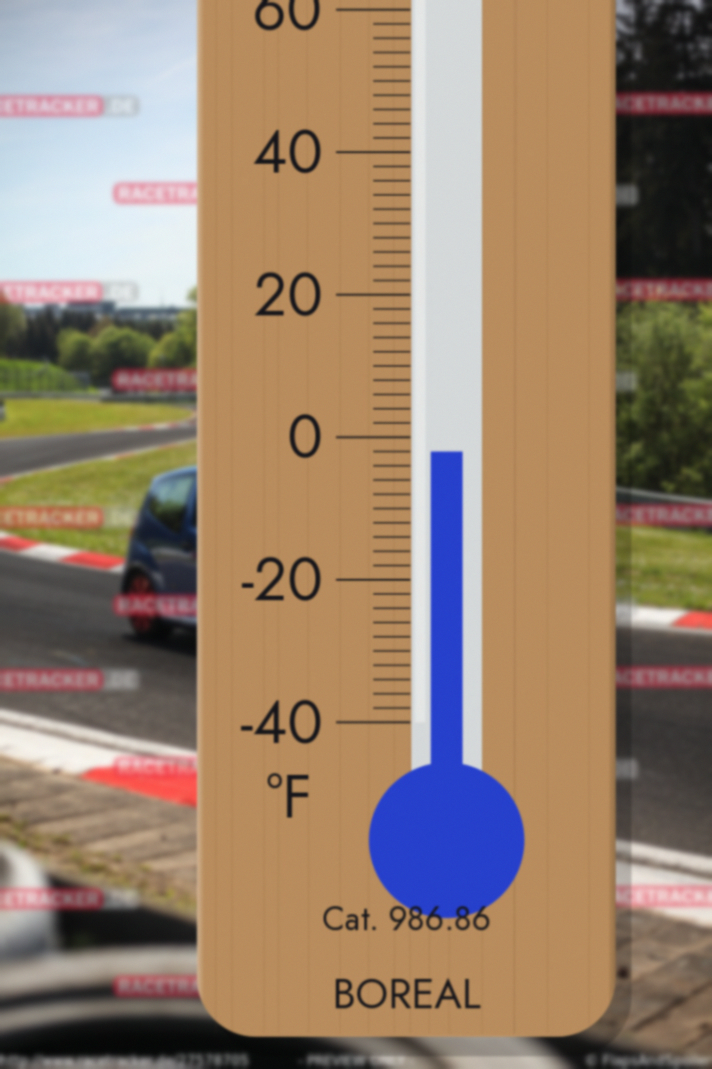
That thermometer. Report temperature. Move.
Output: -2 °F
